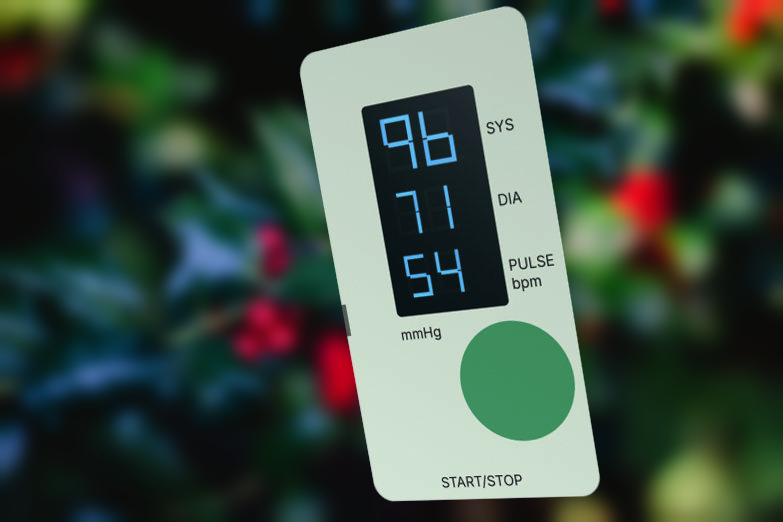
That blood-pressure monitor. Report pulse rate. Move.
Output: 54 bpm
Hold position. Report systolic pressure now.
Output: 96 mmHg
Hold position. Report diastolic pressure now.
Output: 71 mmHg
